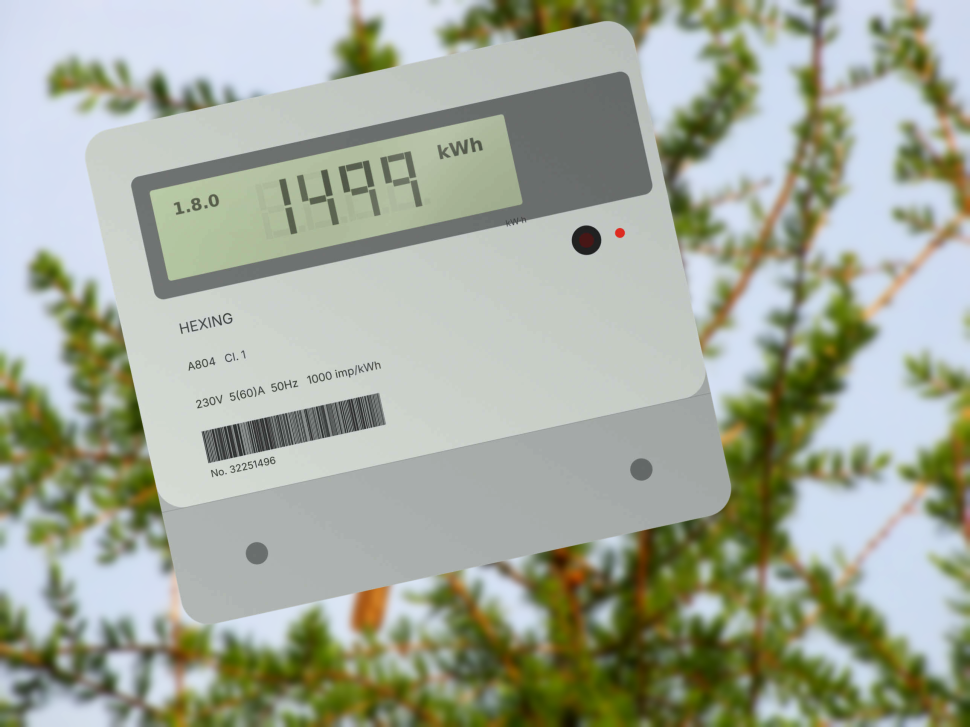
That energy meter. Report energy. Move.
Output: 1499 kWh
